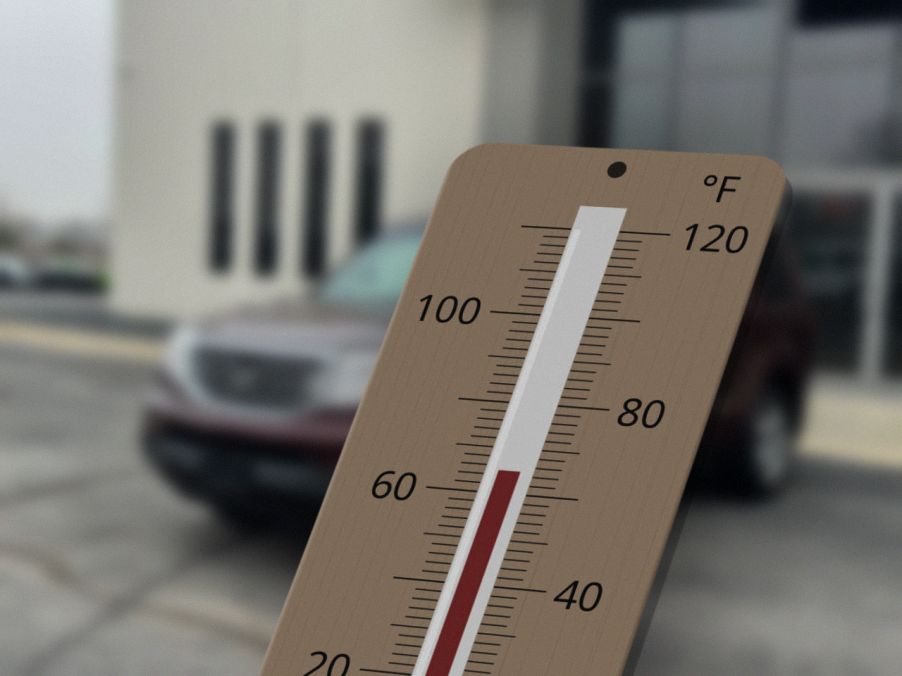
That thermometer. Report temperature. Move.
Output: 65 °F
